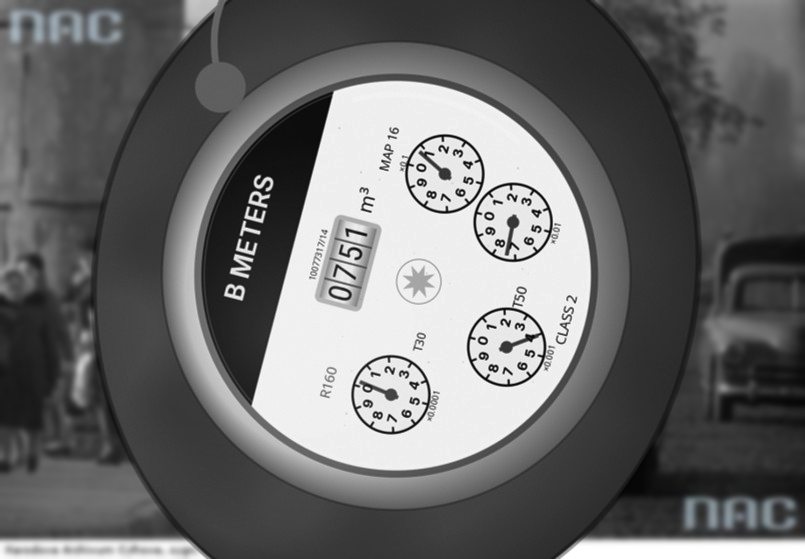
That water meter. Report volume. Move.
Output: 751.0740 m³
